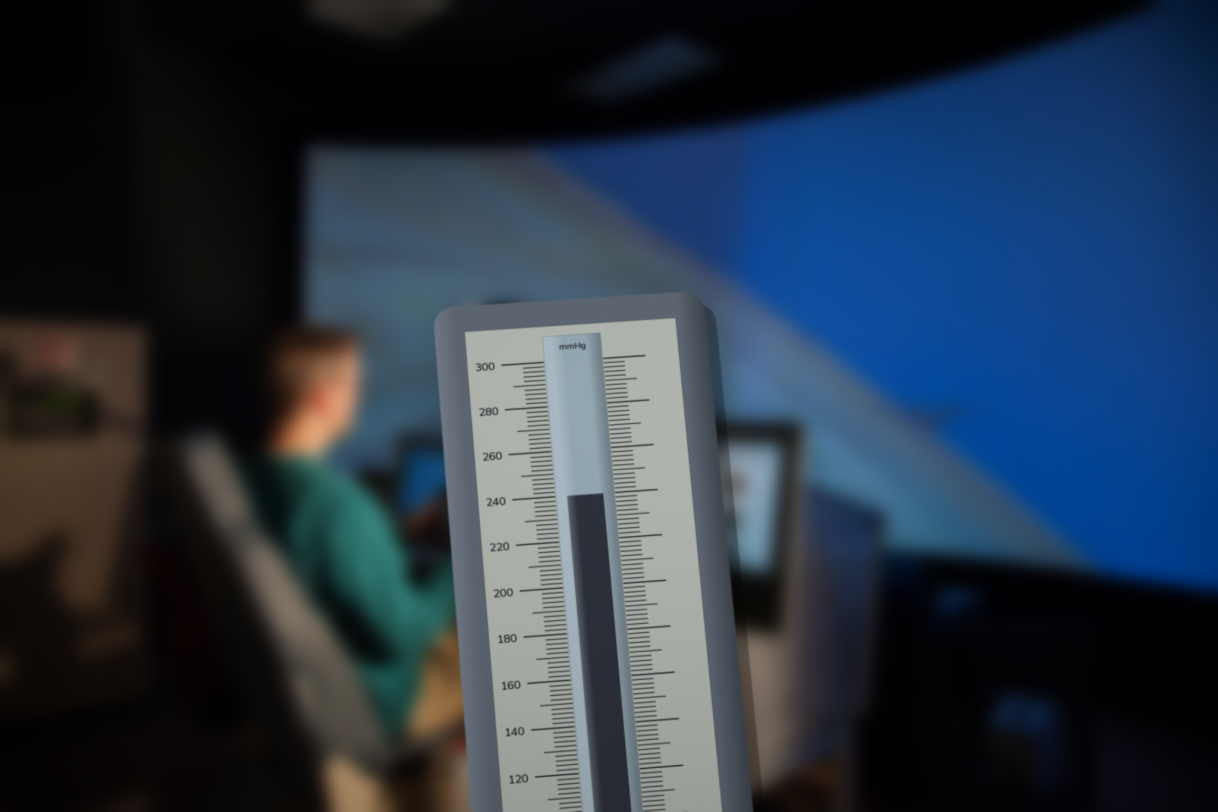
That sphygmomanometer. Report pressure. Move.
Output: 240 mmHg
